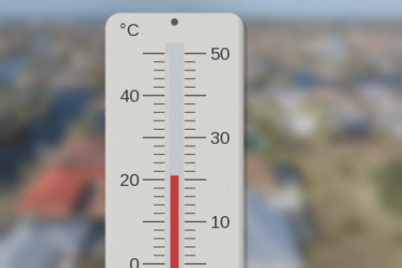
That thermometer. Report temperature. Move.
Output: 21 °C
